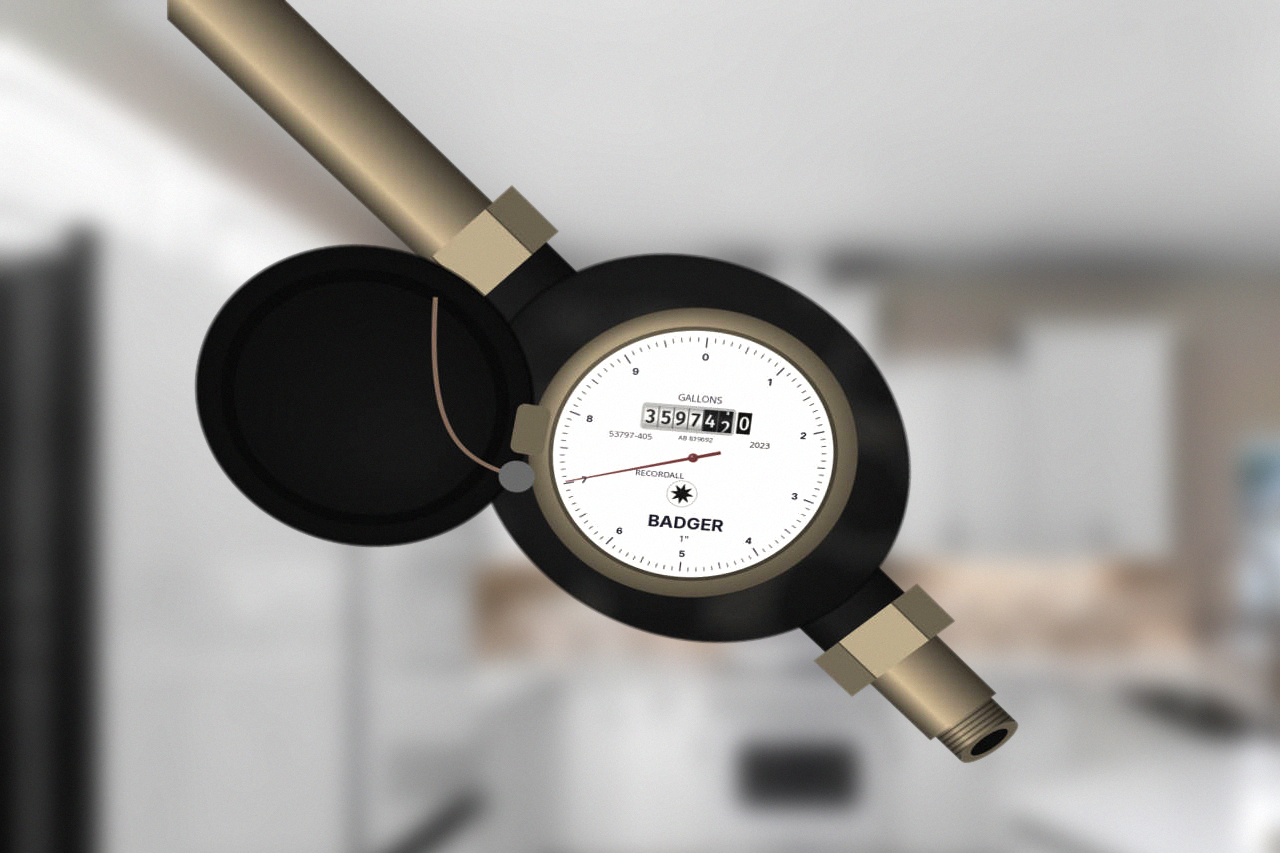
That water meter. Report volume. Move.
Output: 3597417.0 gal
